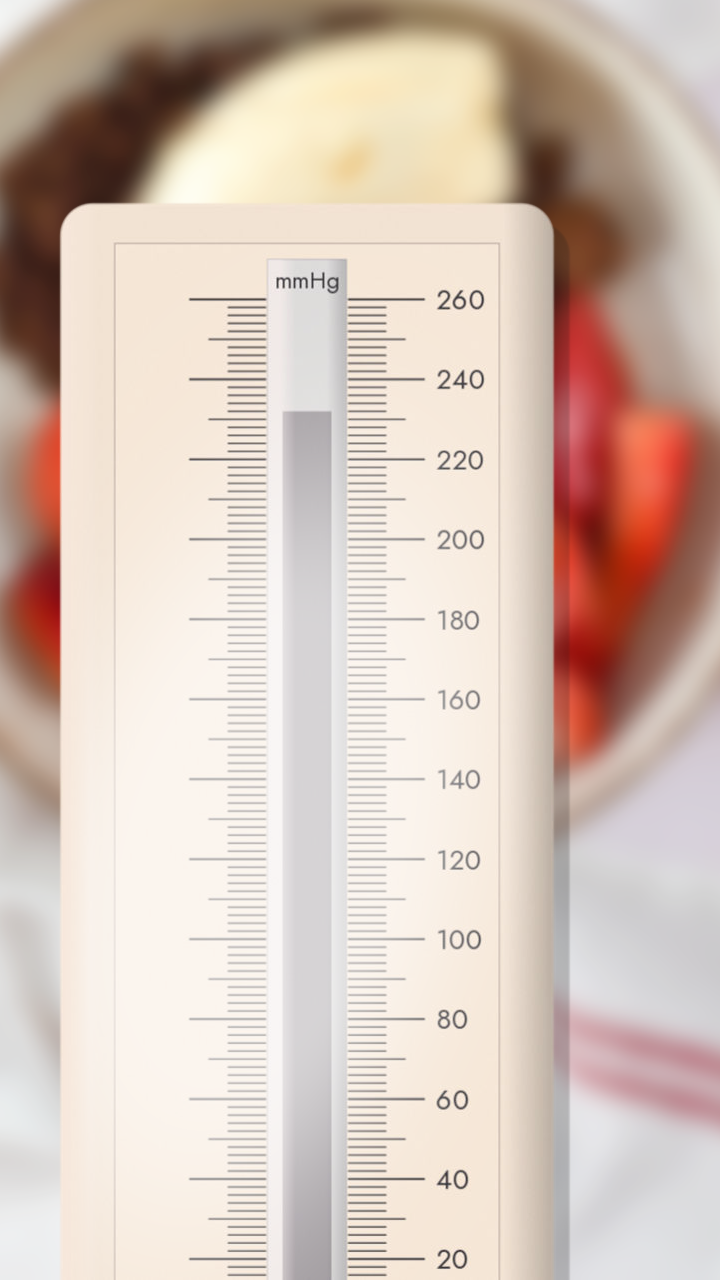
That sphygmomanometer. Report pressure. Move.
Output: 232 mmHg
